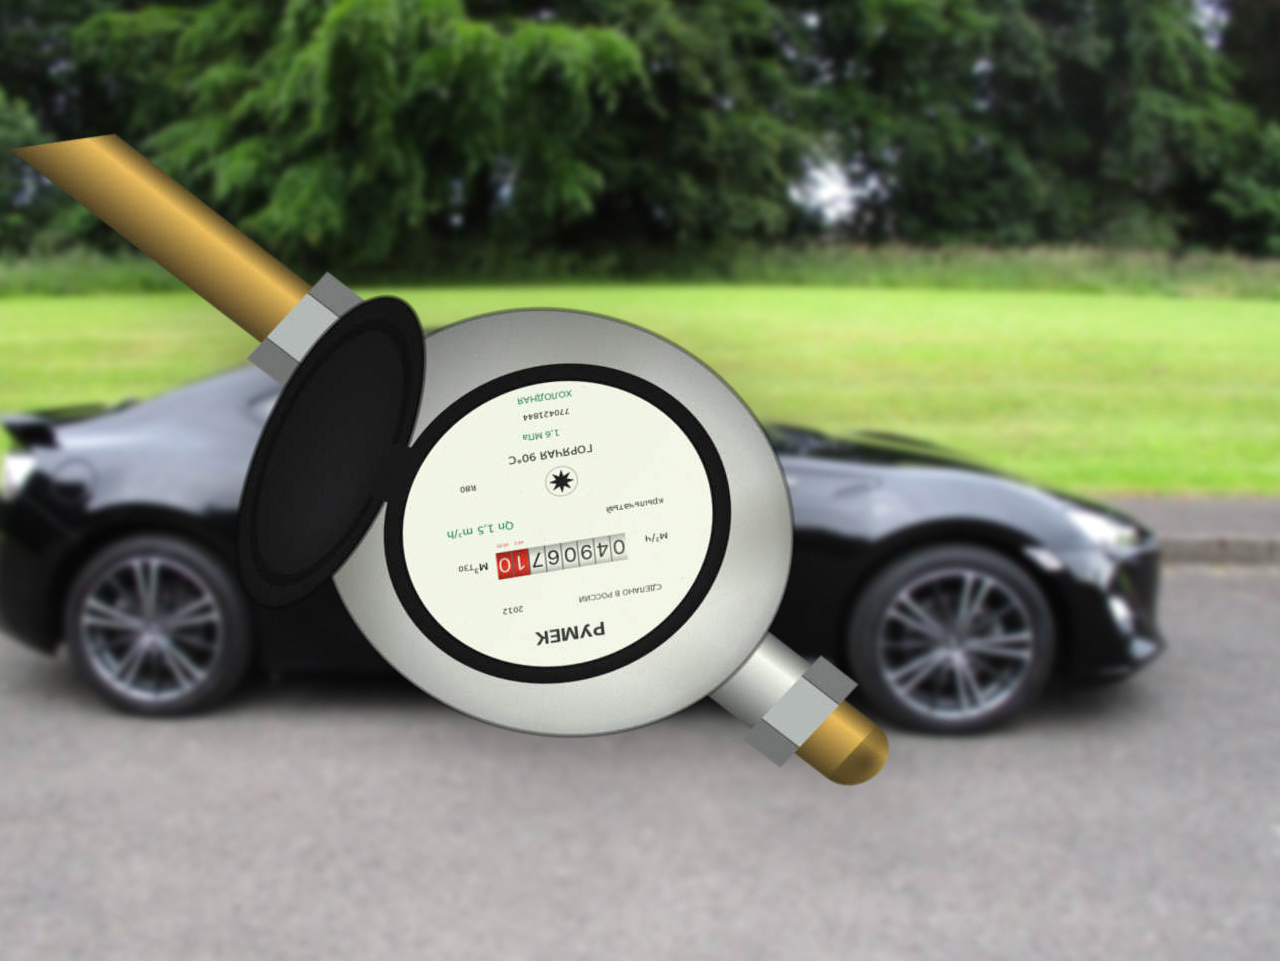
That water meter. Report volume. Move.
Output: 49067.10 m³
